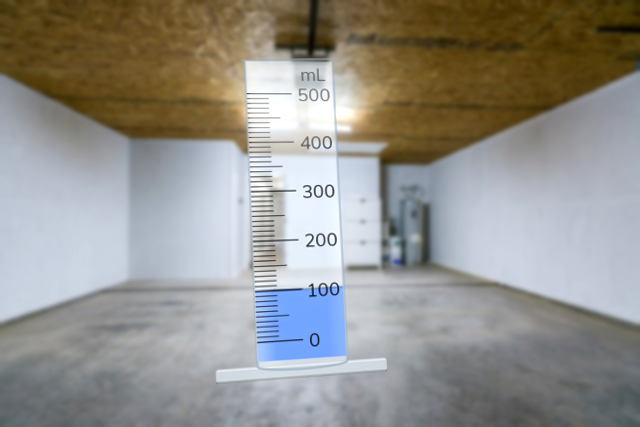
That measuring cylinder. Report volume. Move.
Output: 100 mL
